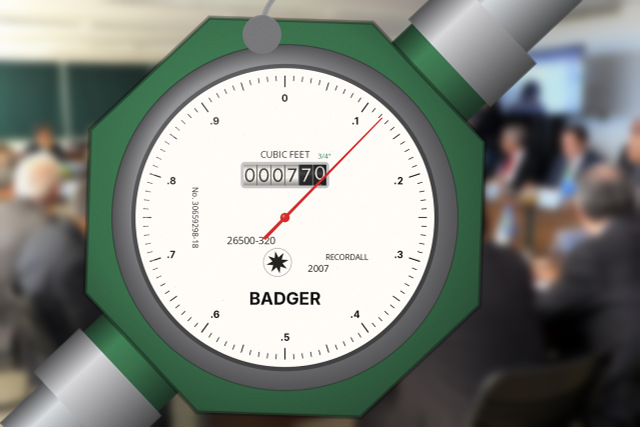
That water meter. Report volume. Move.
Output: 770.12 ft³
